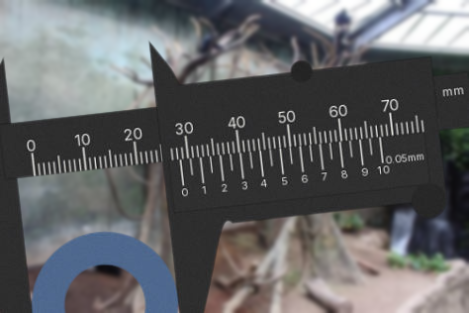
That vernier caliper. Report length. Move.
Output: 28.5 mm
